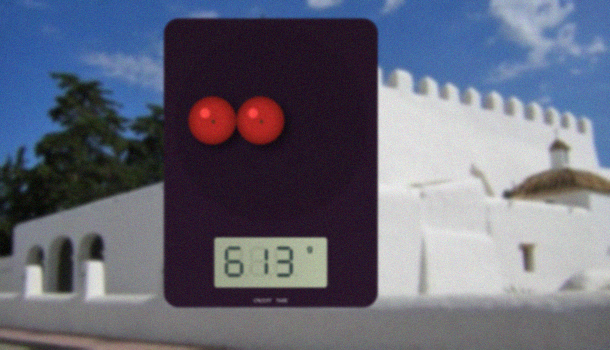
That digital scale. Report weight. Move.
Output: 613 g
